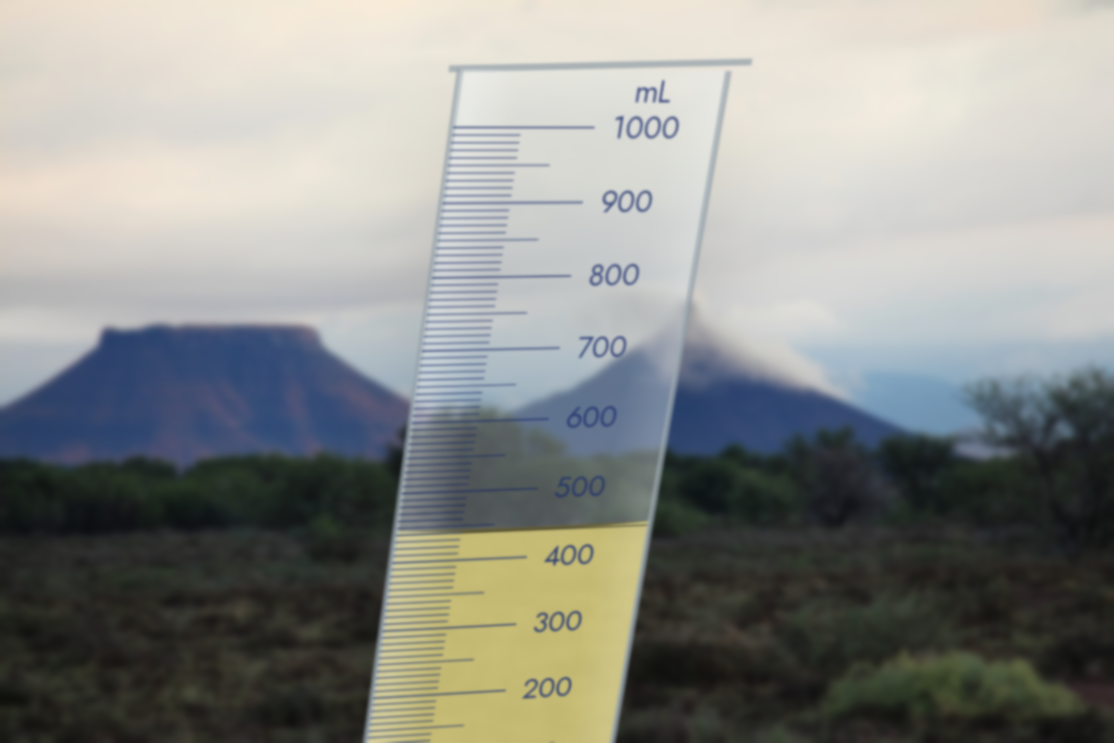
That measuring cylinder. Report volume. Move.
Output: 440 mL
